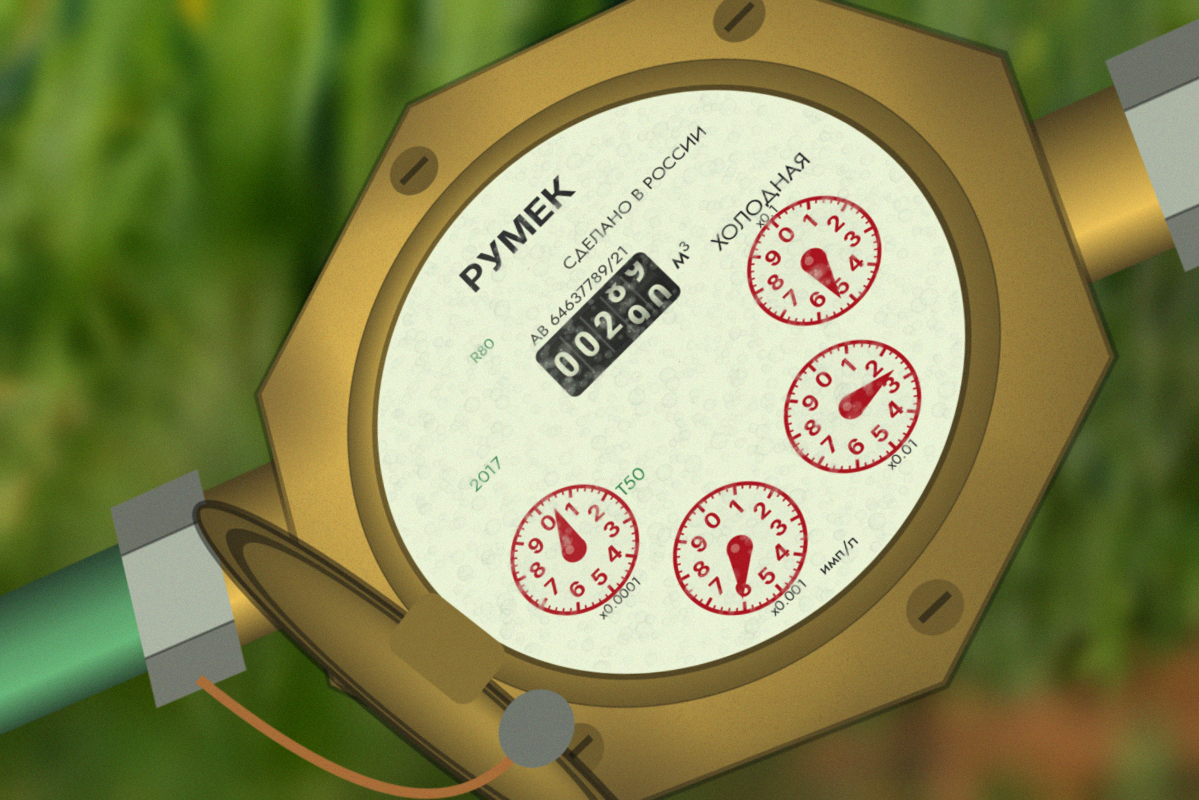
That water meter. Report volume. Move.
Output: 289.5260 m³
